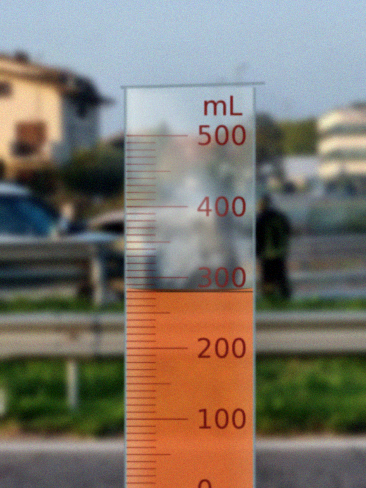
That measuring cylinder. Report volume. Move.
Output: 280 mL
